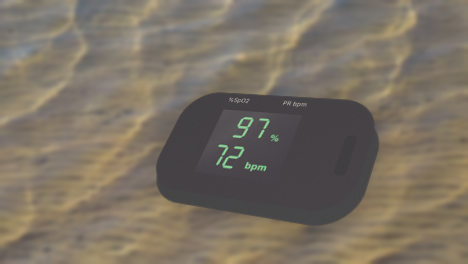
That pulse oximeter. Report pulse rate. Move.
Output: 72 bpm
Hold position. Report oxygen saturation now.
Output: 97 %
